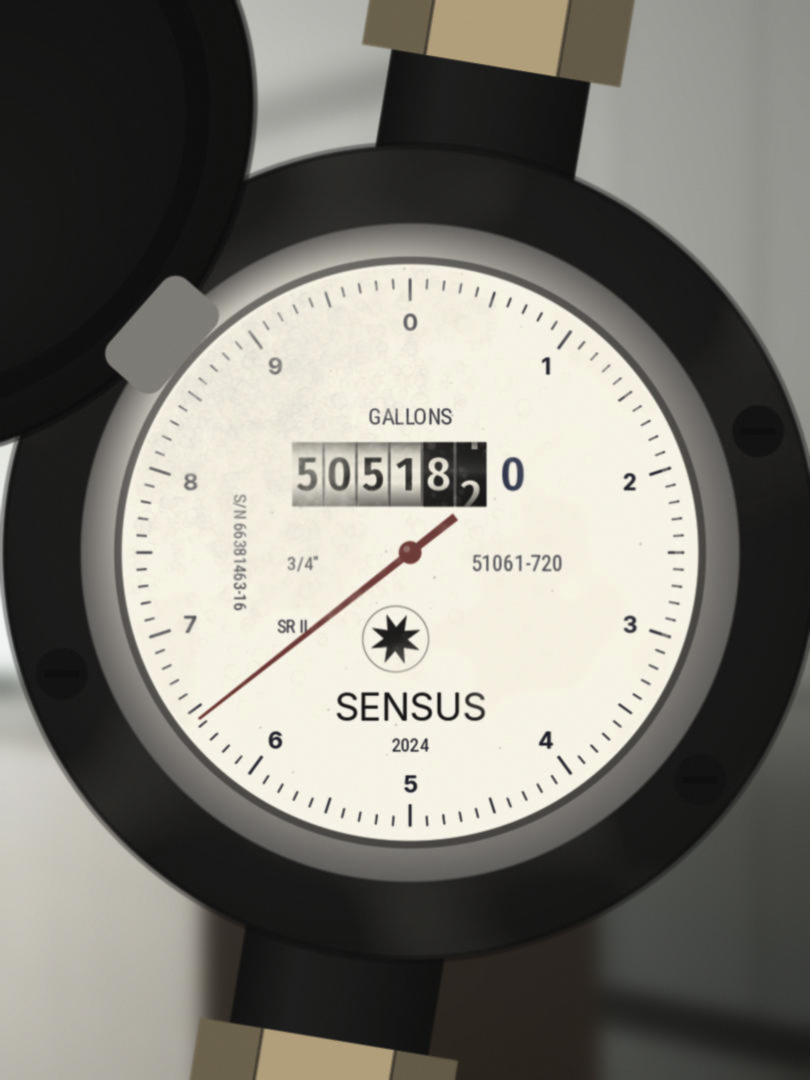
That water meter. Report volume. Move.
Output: 5051816.4 gal
